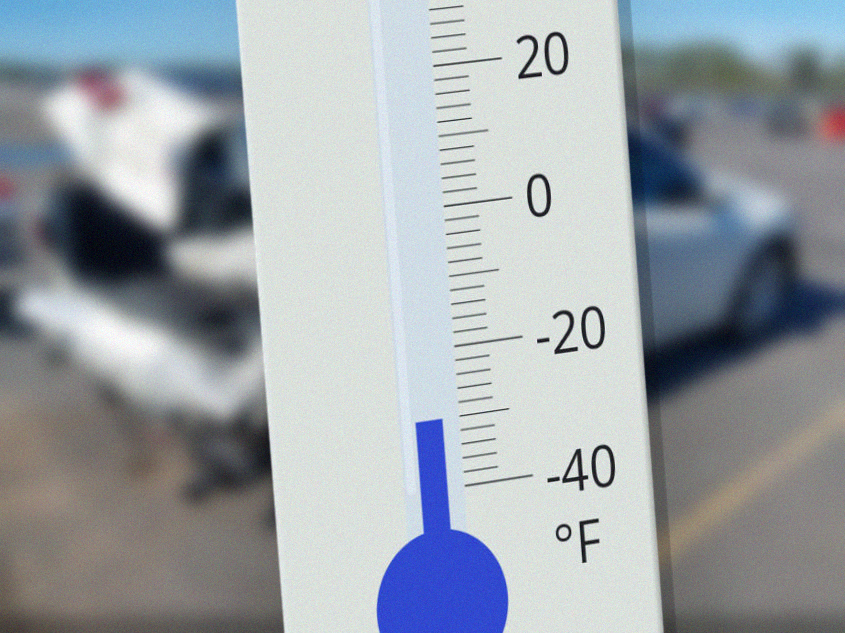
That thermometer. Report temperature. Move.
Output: -30 °F
